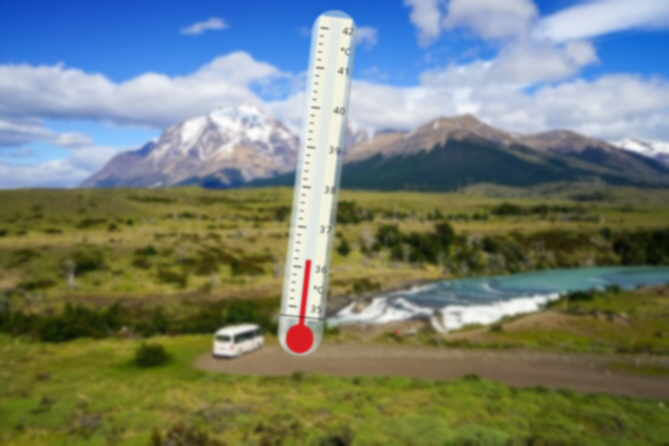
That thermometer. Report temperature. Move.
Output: 36.2 °C
